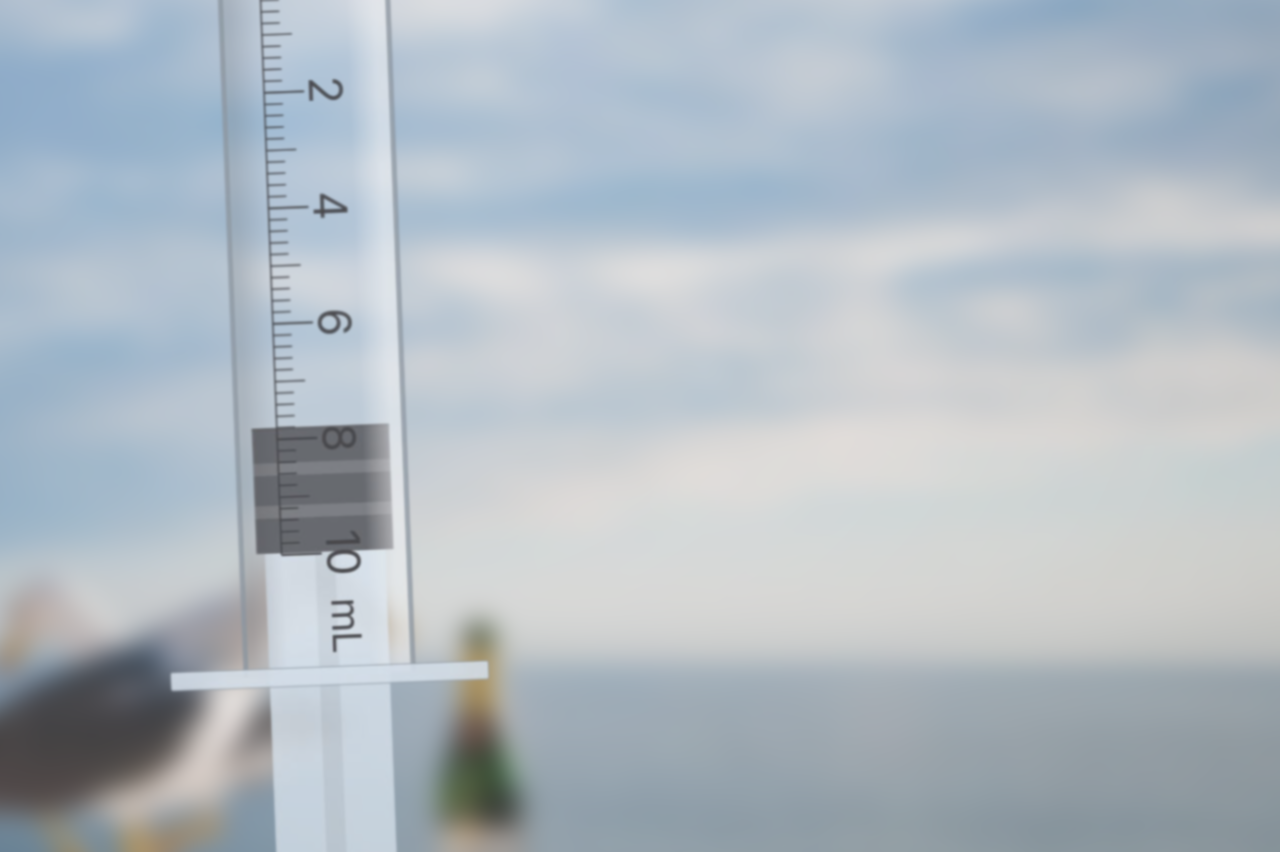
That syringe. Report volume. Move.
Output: 7.8 mL
